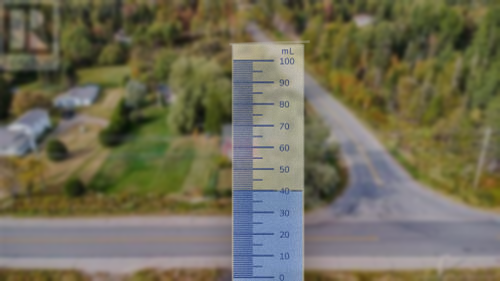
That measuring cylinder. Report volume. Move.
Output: 40 mL
